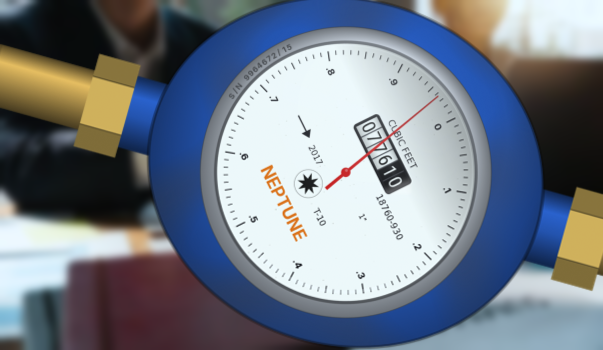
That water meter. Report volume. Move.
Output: 77609.96 ft³
